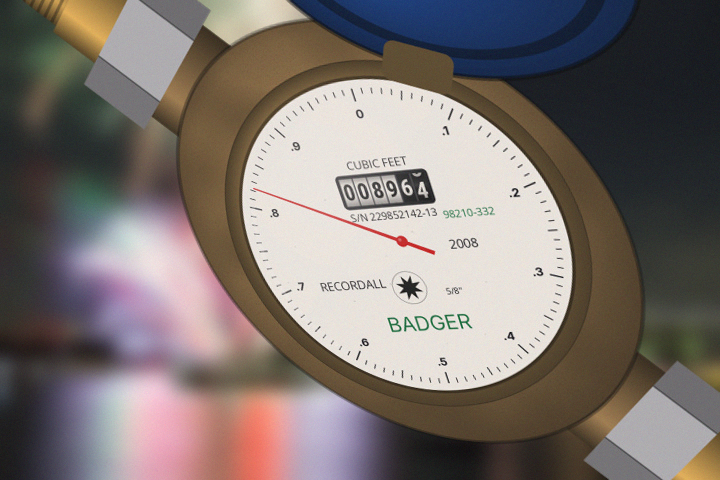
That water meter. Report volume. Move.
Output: 8963.82 ft³
